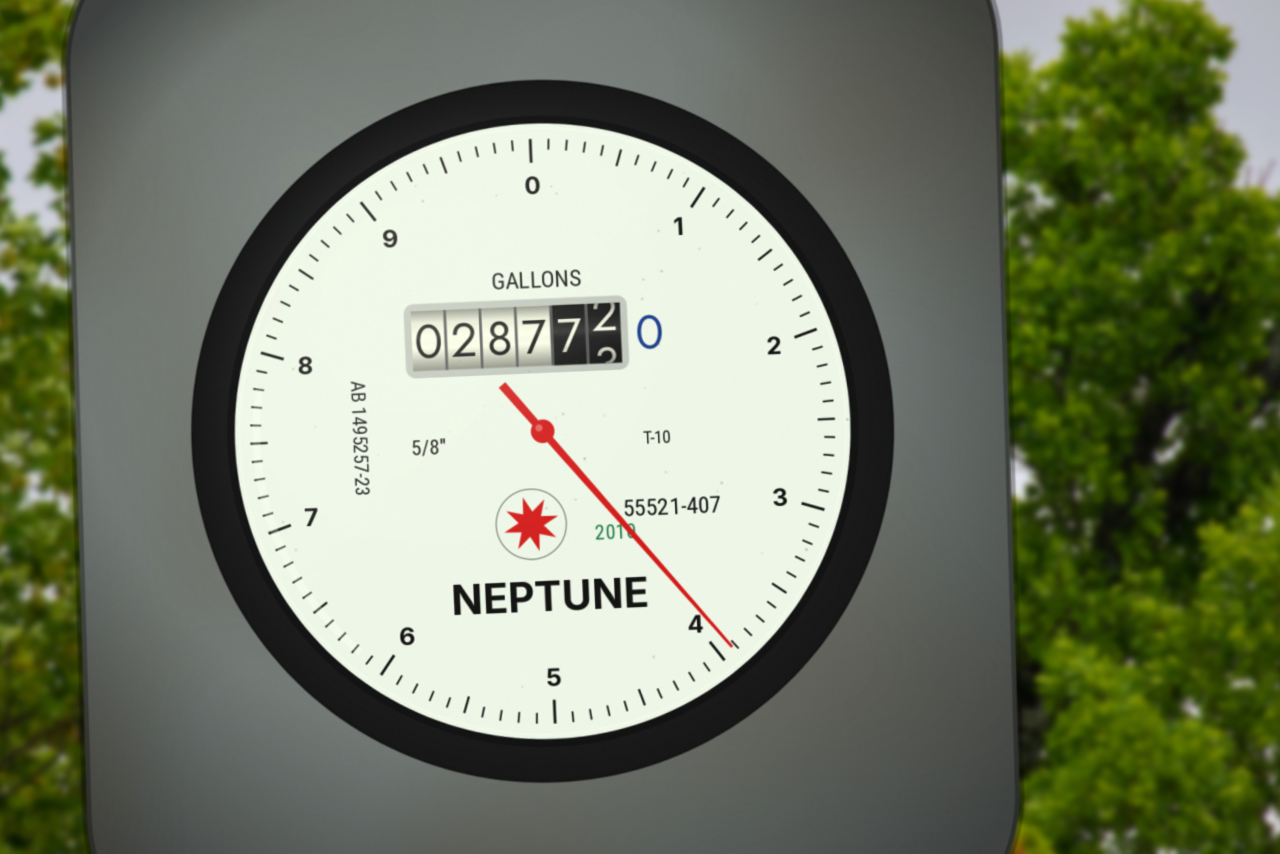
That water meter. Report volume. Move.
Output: 287723.9 gal
